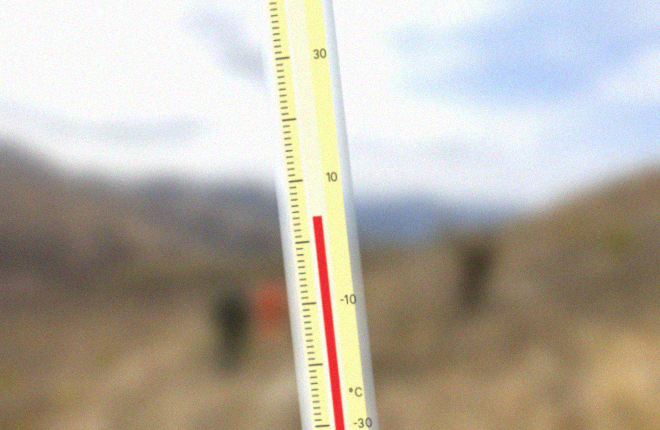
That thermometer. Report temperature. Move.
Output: 4 °C
